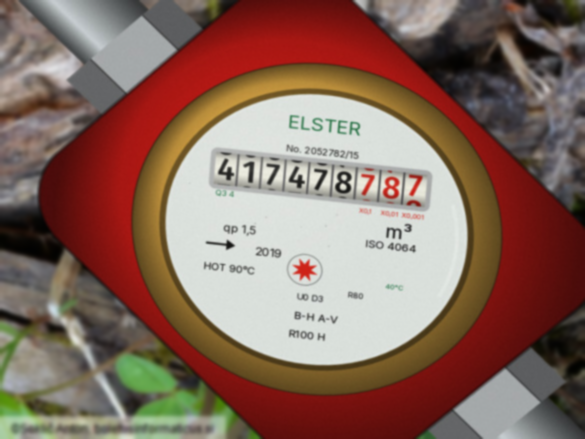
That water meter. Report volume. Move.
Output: 417478.787 m³
